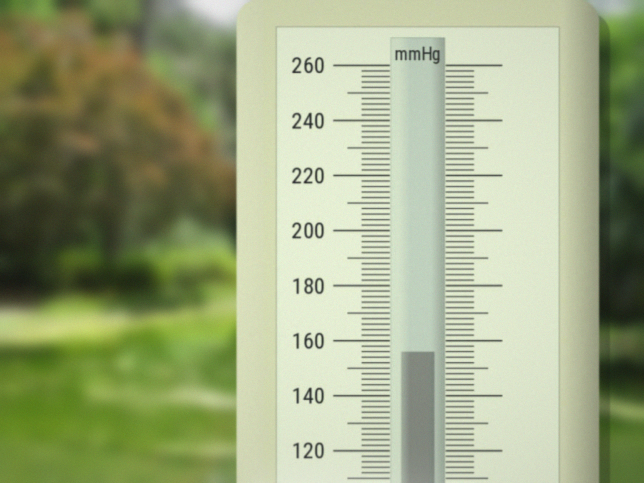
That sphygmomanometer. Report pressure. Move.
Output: 156 mmHg
